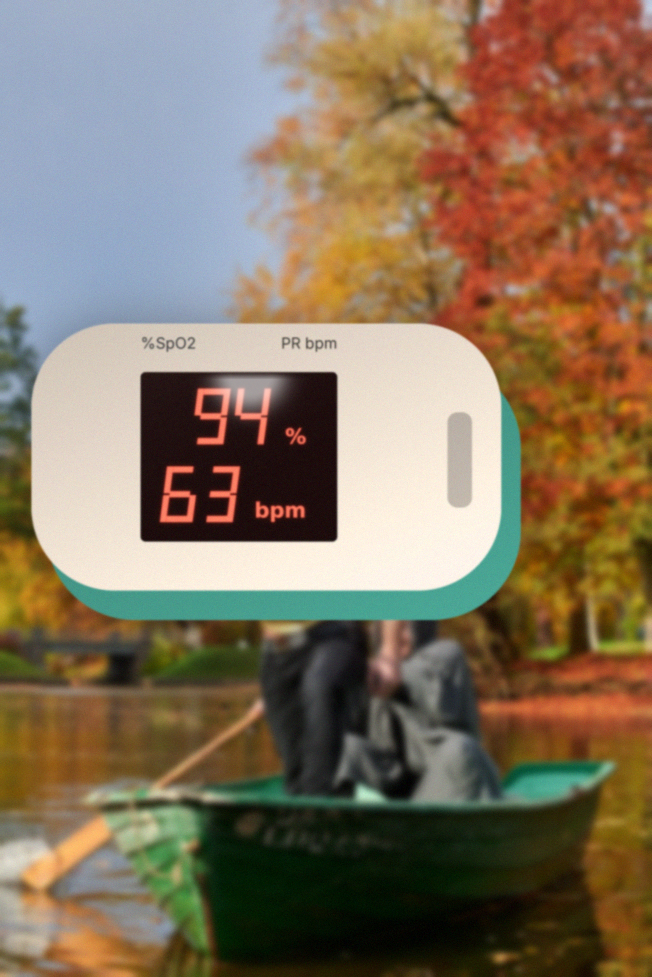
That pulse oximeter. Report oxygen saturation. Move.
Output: 94 %
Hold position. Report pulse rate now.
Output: 63 bpm
